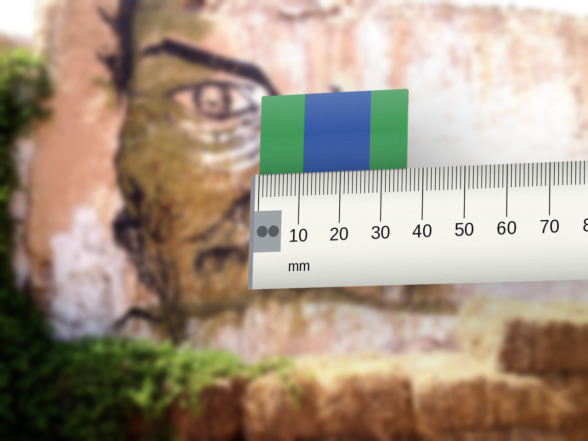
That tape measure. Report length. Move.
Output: 36 mm
